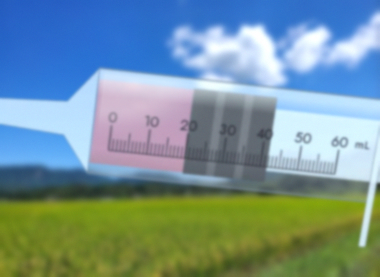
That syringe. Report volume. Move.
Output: 20 mL
